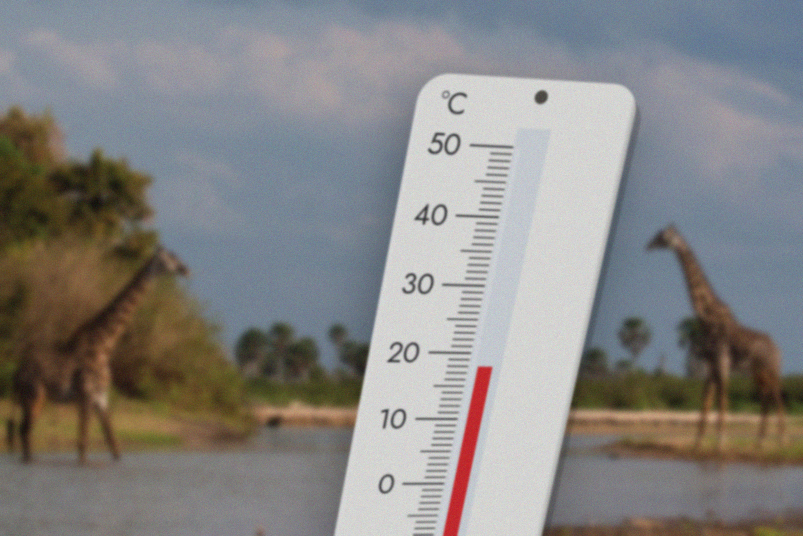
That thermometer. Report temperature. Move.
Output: 18 °C
